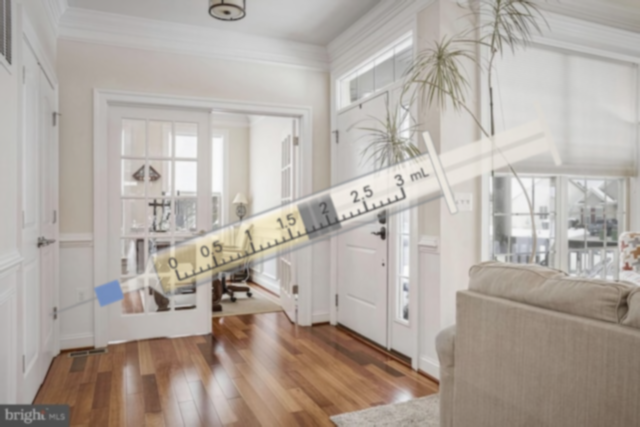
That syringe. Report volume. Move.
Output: 1.7 mL
